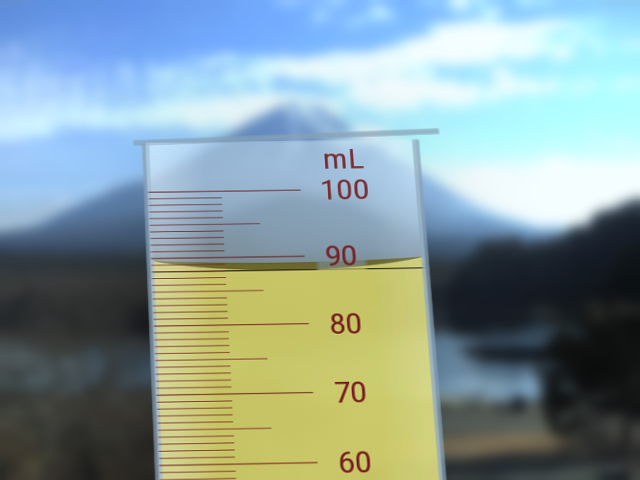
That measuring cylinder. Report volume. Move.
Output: 88 mL
